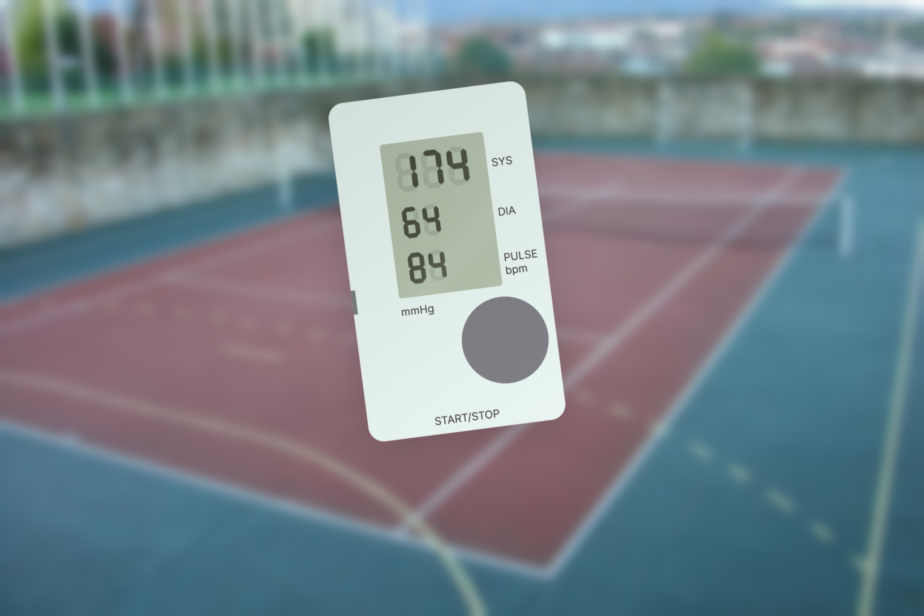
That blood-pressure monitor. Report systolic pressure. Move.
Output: 174 mmHg
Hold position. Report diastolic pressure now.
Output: 64 mmHg
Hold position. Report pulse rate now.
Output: 84 bpm
